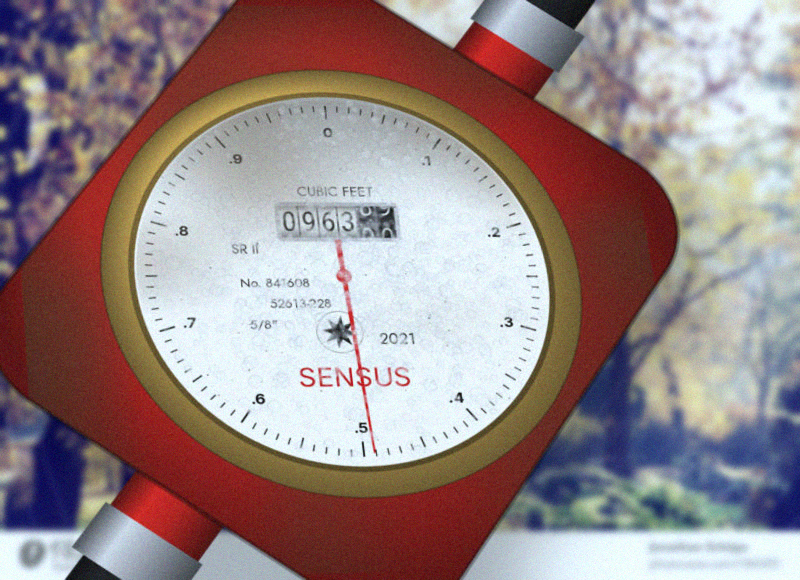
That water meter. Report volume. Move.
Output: 96389.49 ft³
